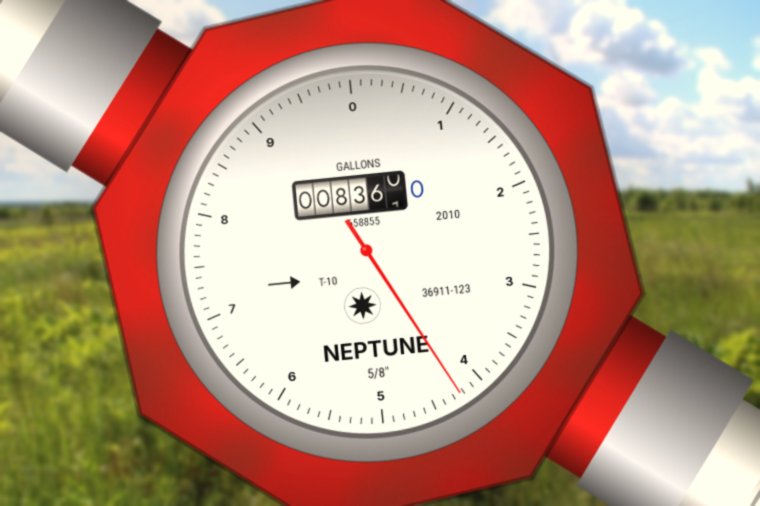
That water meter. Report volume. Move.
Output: 83604.2 gal
